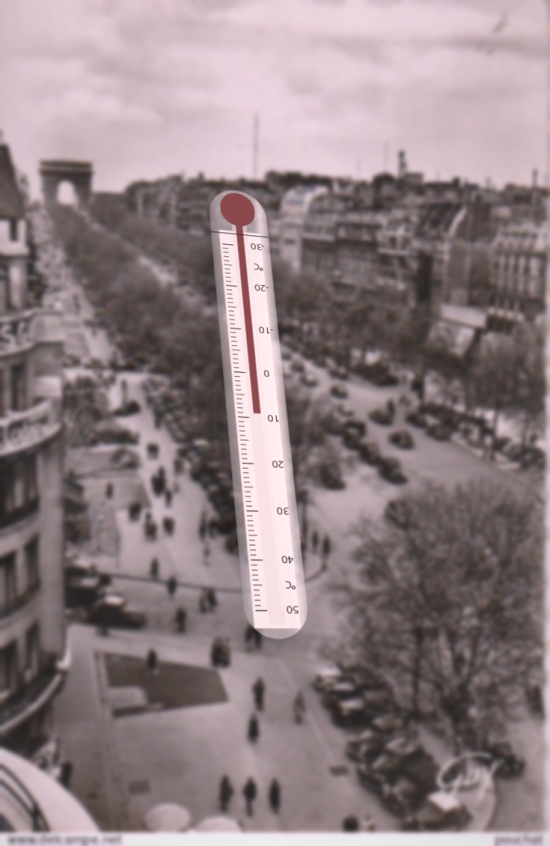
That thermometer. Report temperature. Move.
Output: 9 °C
